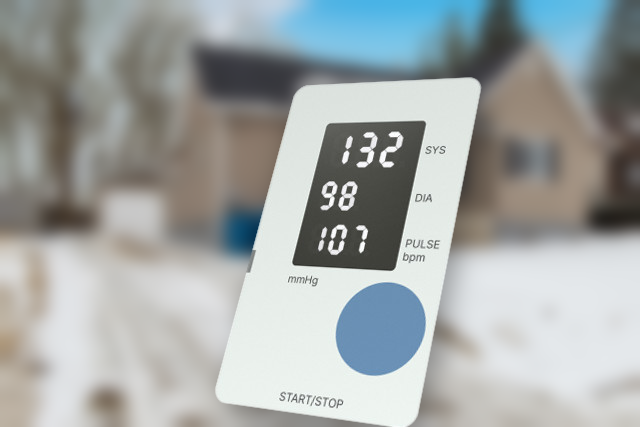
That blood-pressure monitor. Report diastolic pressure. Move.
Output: 98 mmHg
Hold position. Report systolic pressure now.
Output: 132 mmHg
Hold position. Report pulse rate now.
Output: 107 bpm
